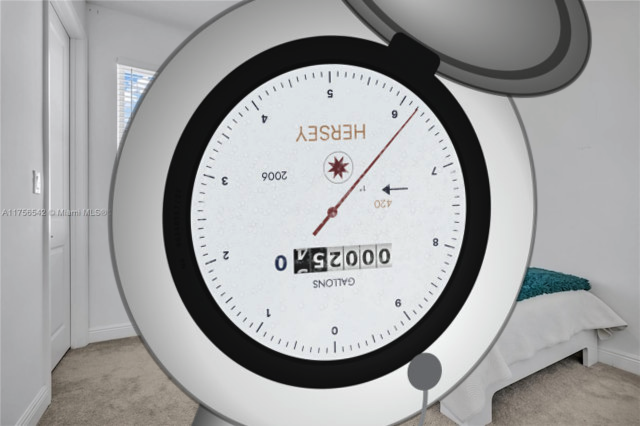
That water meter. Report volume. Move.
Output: 2536.2 gal
